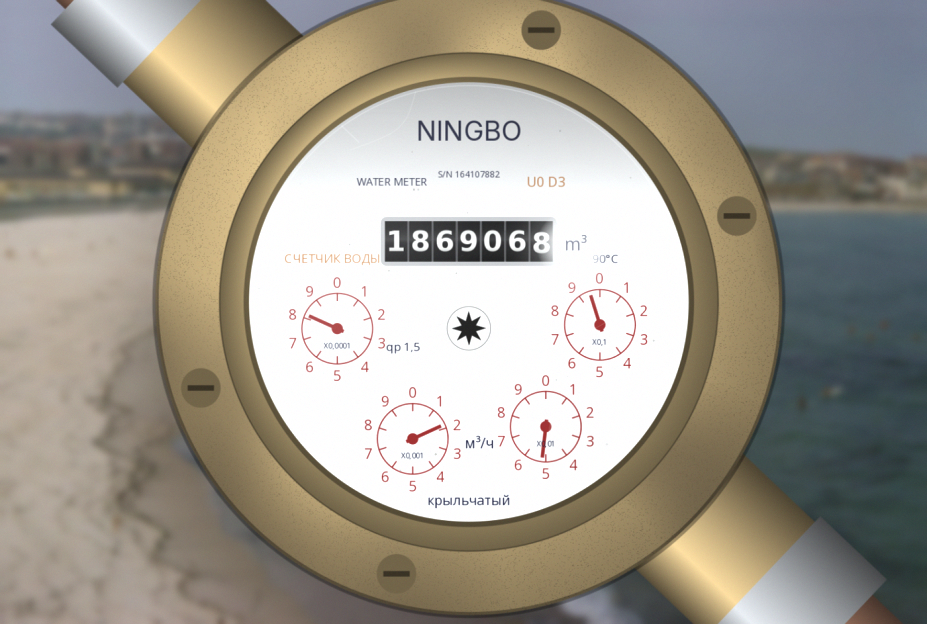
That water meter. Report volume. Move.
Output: 1869067.9518 m³
